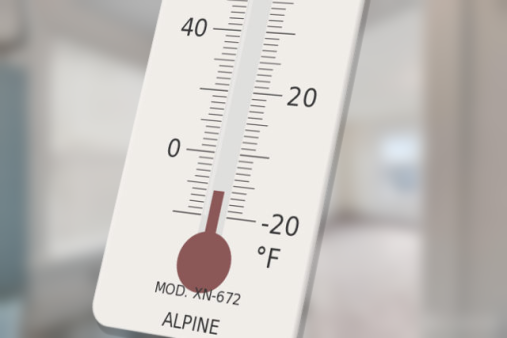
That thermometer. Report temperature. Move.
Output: -12 °F
